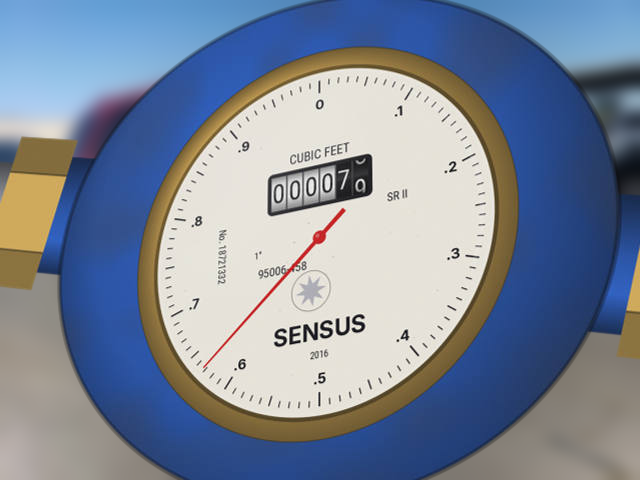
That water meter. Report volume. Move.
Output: 78.63 ft³
